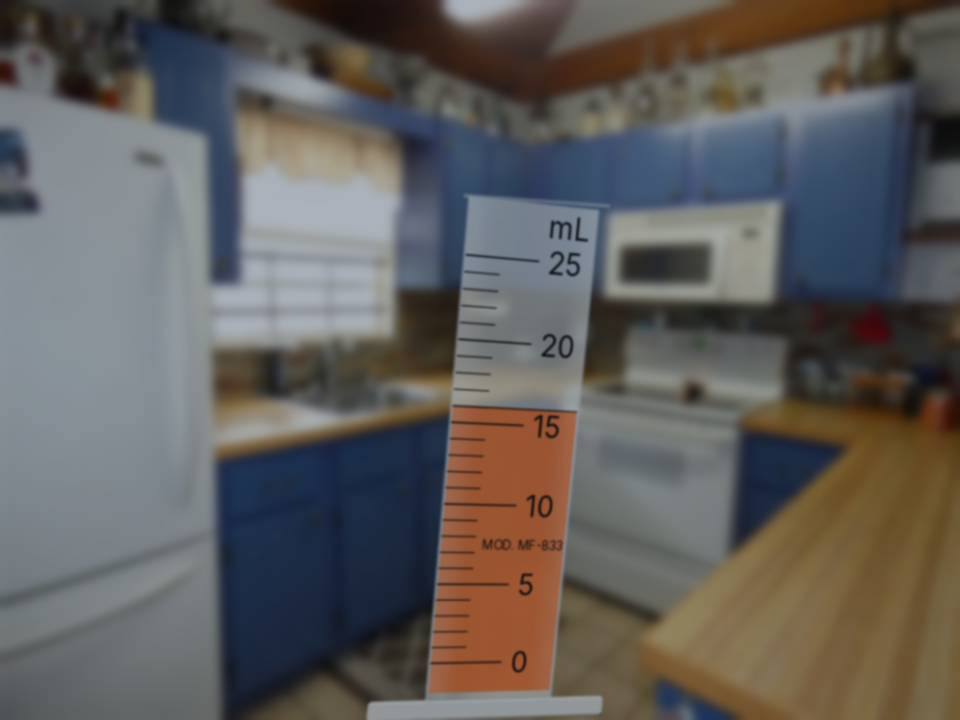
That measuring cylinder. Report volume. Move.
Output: 16 mL
